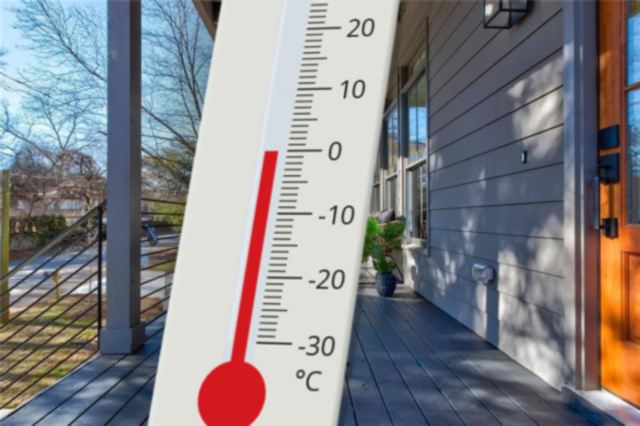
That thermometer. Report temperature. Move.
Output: 0 °C
